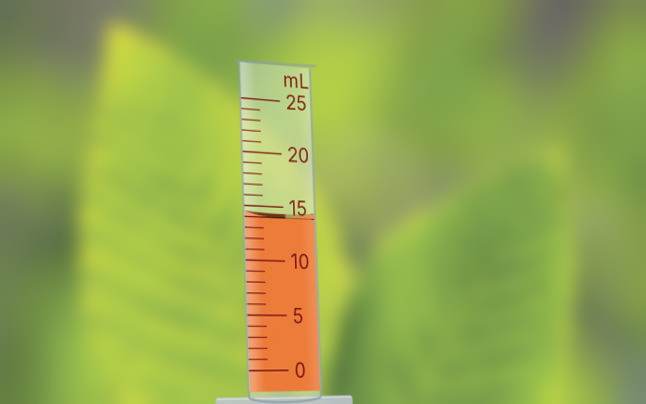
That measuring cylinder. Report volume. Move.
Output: 14 mL
